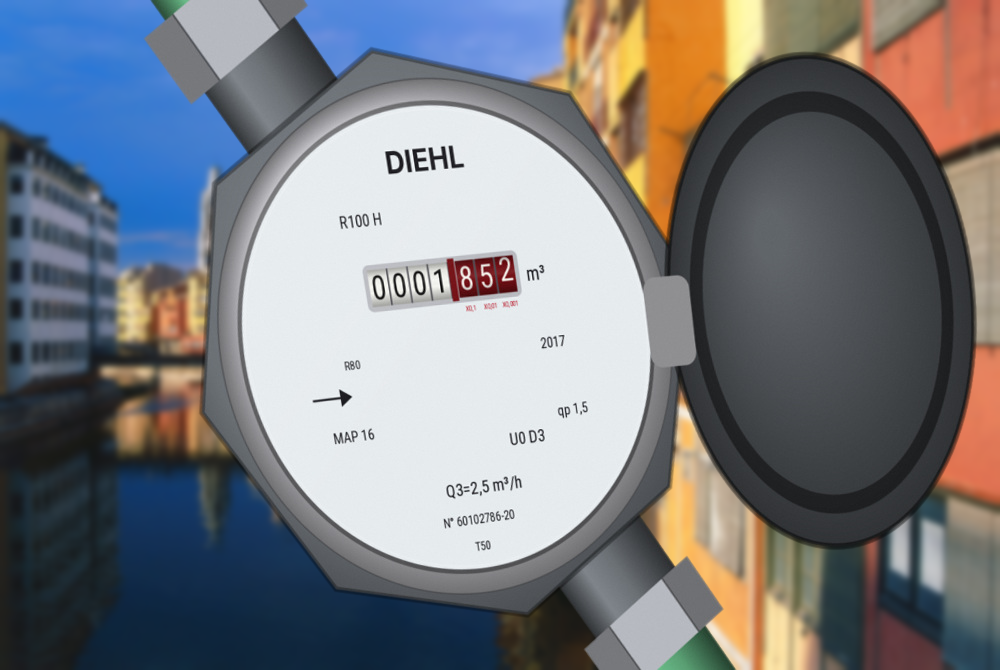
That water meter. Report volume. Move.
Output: 1.852 m³
